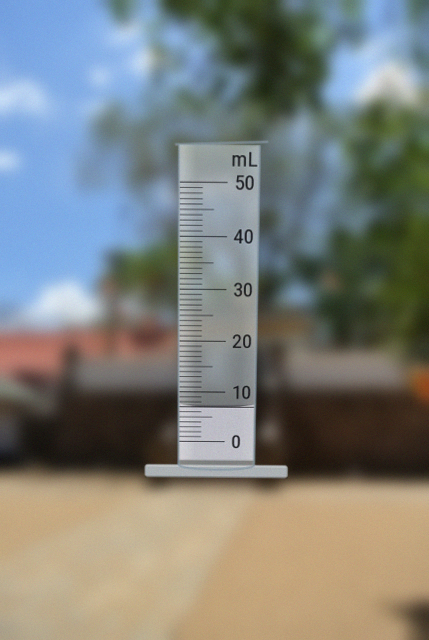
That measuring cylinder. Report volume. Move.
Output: 7 mL
